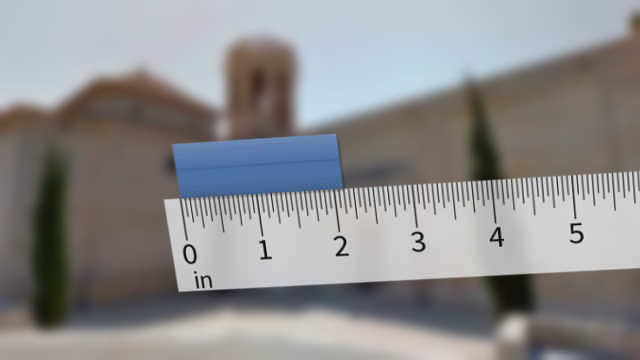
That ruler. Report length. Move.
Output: 2.125 in
